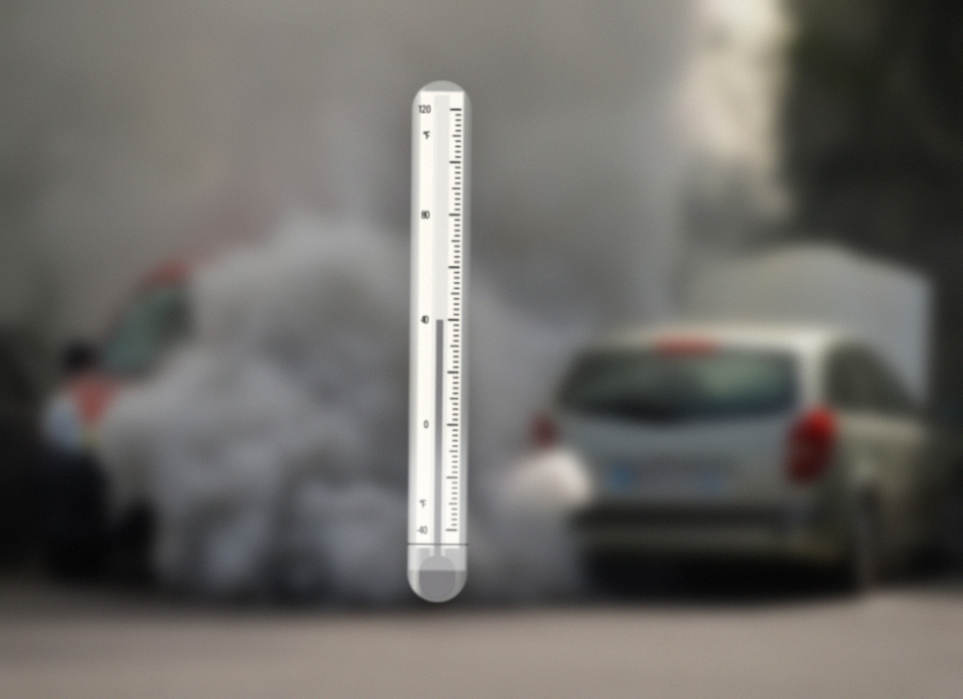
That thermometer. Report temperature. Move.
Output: 40 °F
